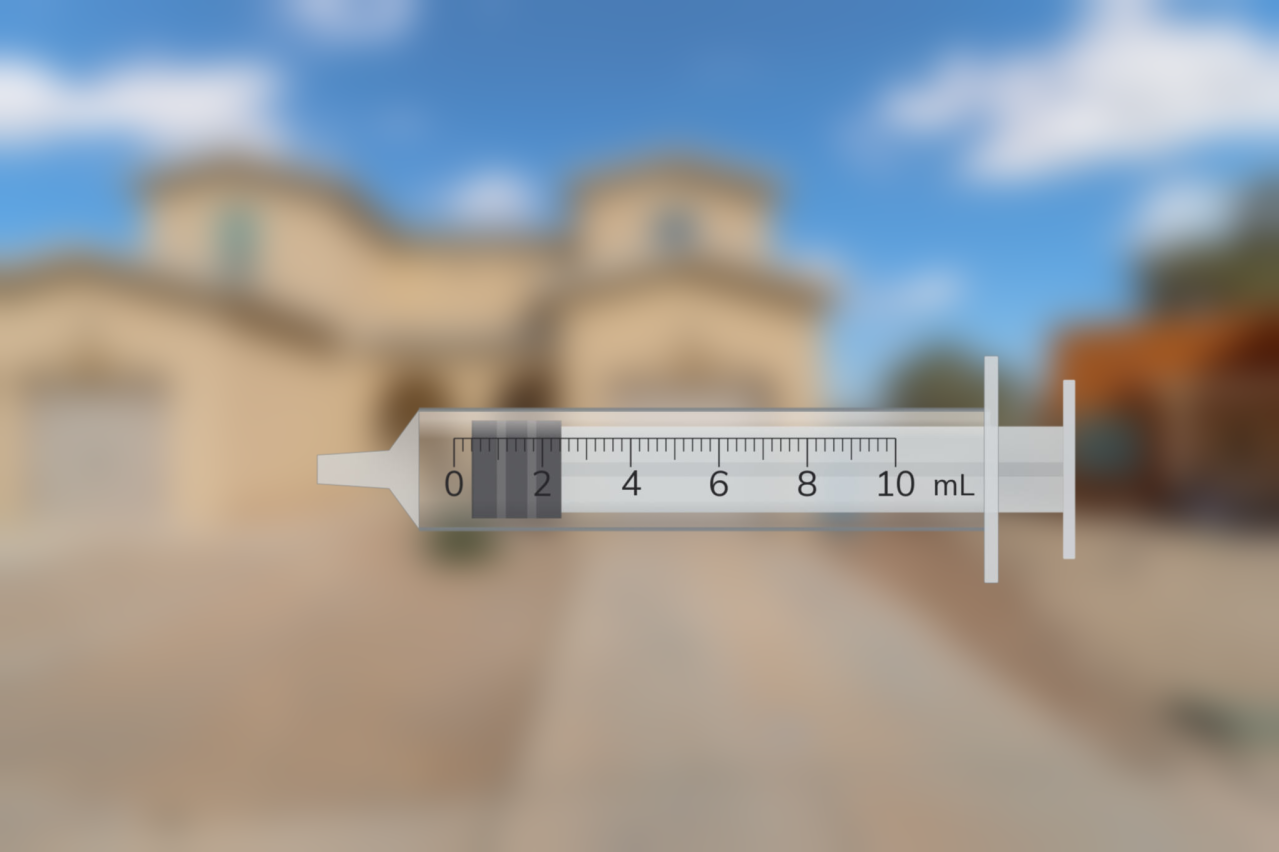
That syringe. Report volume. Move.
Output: 0.4 mL
